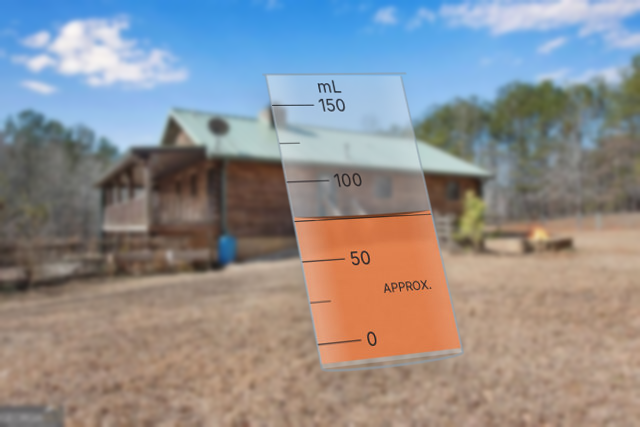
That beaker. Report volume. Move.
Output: 75 mL
